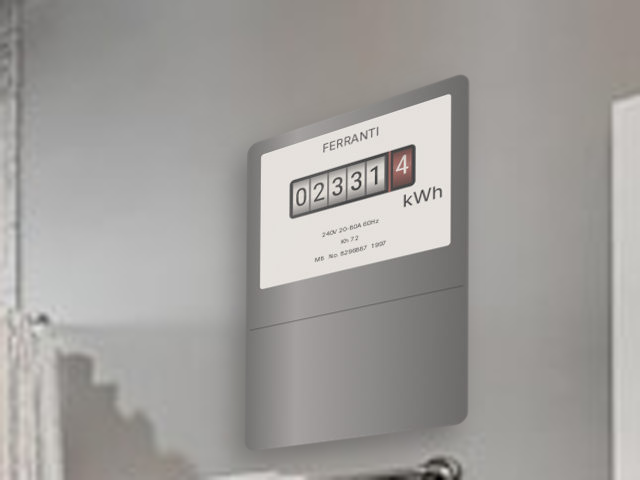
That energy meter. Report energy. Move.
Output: 2331.4 kWh
